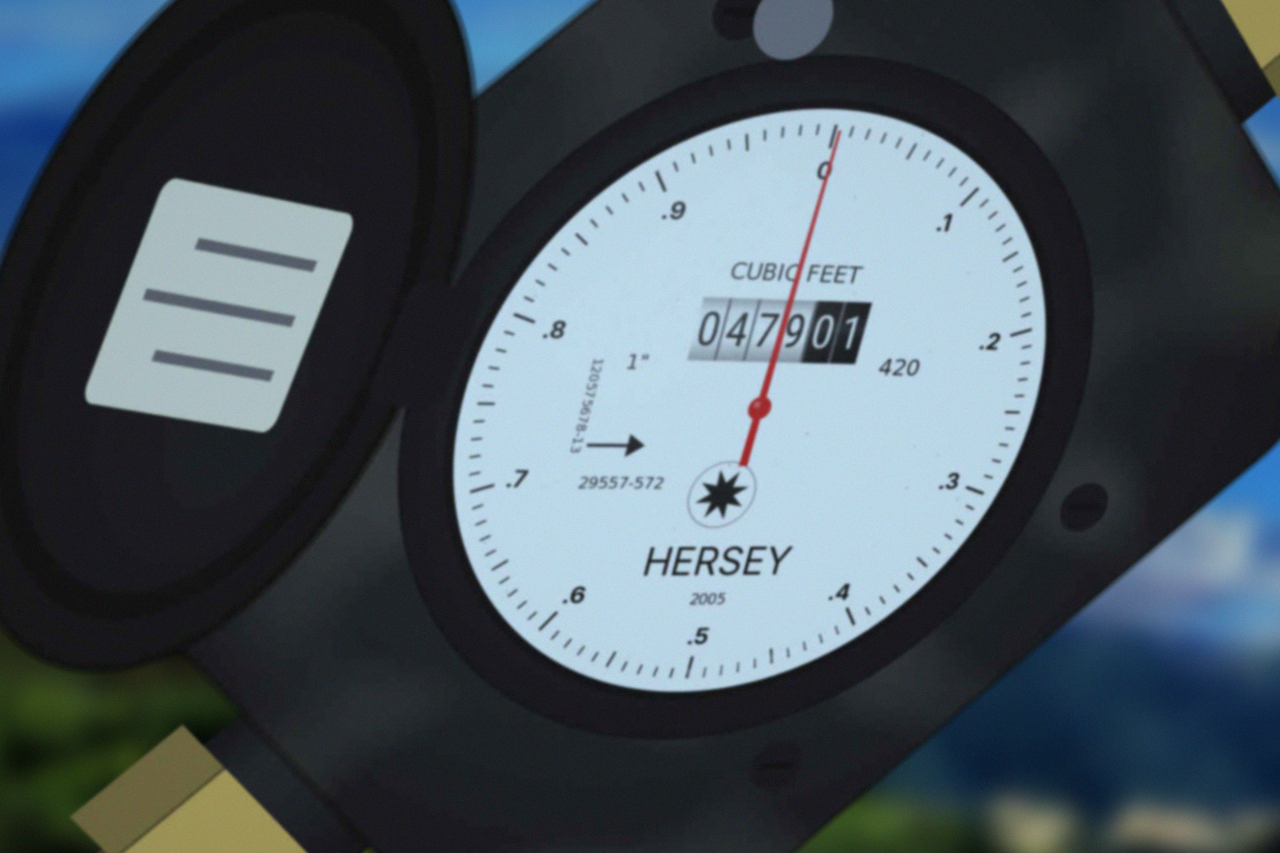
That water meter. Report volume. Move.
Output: 47901.00 ft³
